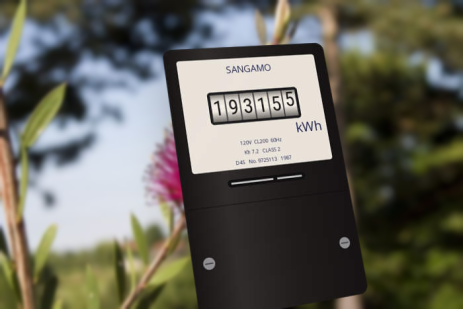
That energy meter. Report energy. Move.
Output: 193155 kWh
